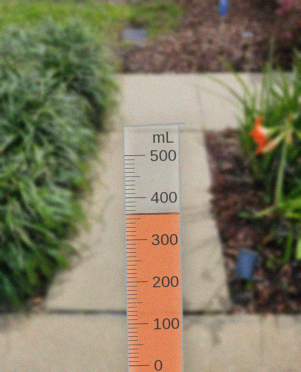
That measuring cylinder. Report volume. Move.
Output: 360 mL
